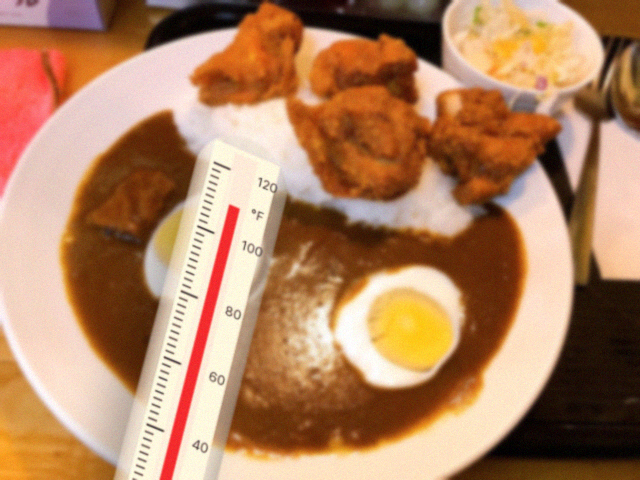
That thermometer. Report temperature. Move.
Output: 110 °F
